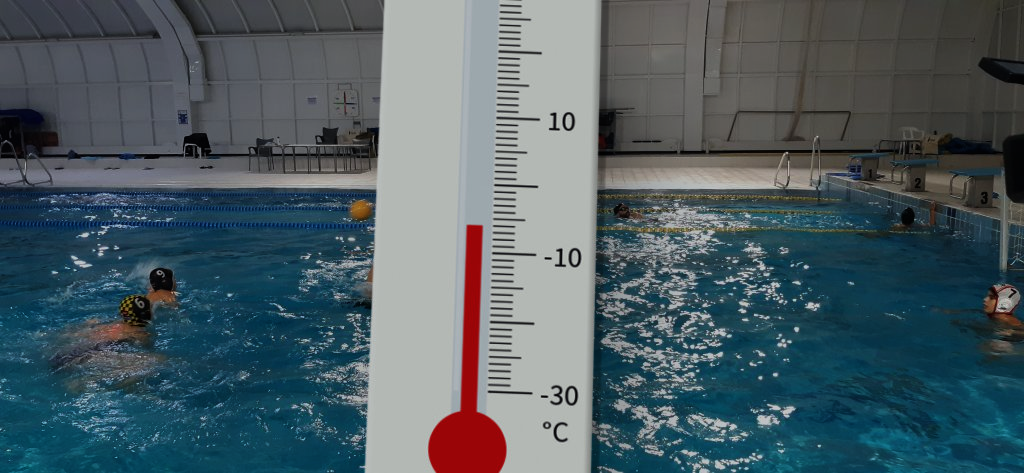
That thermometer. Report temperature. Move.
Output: -6 °C
